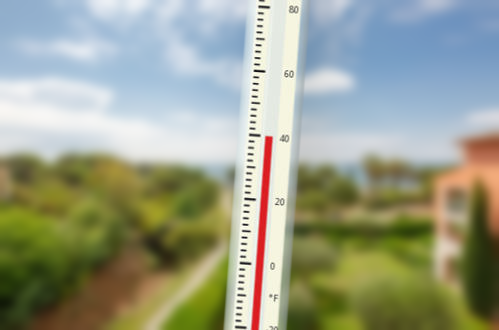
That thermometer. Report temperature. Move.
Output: 40 °F
